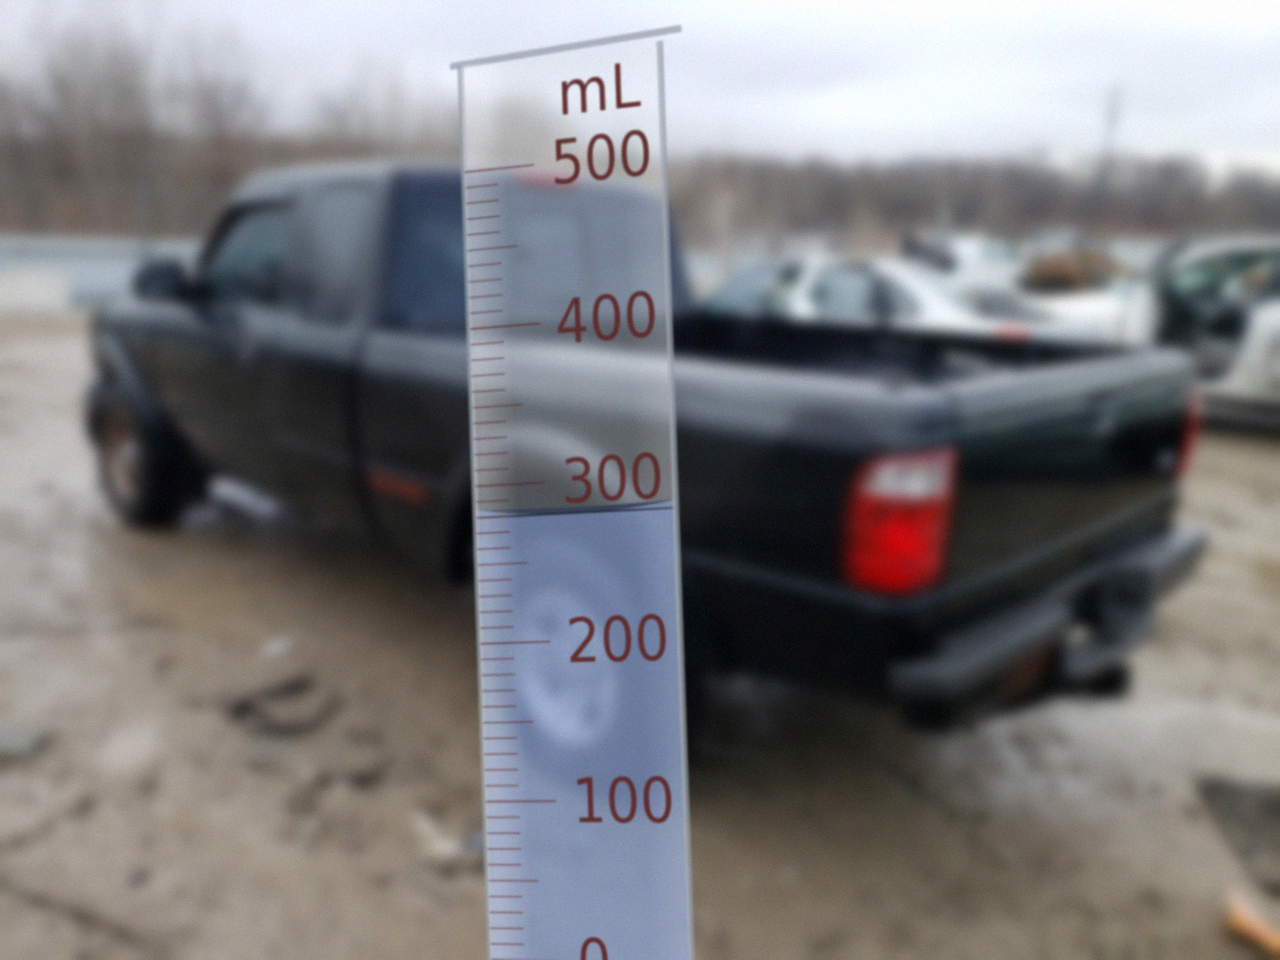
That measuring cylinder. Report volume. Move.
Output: 280 mL
